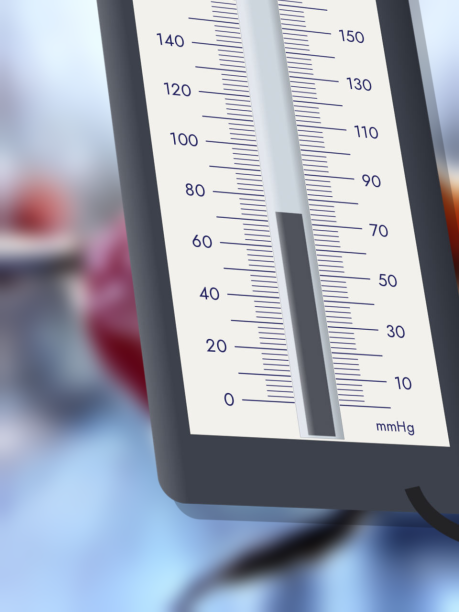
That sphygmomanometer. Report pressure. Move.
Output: 74 mmHg
